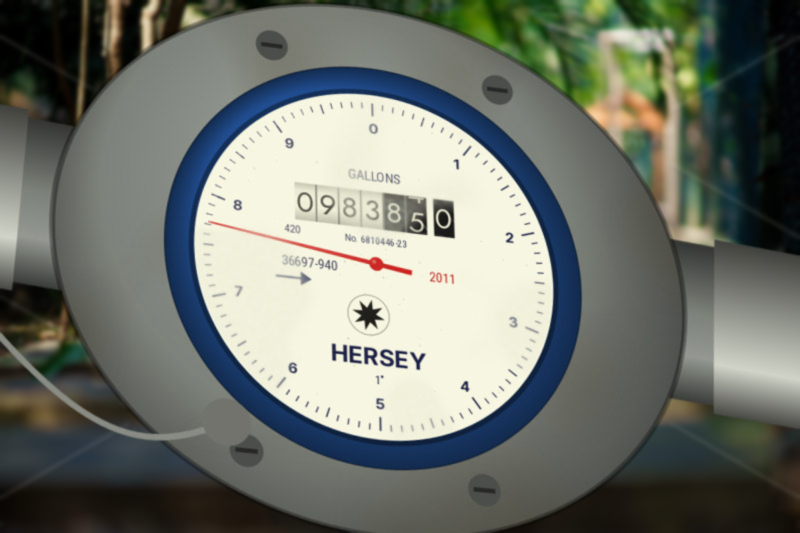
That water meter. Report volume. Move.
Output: 983847.7 gal
